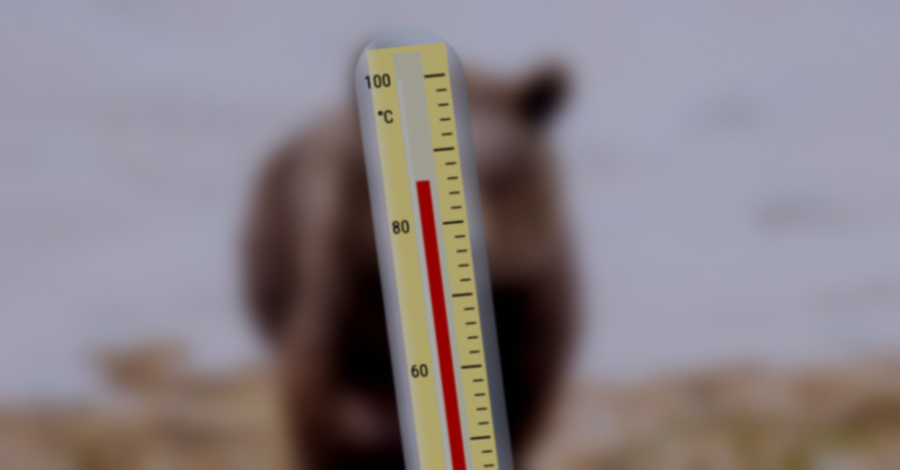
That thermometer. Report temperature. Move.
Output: 86 °C
